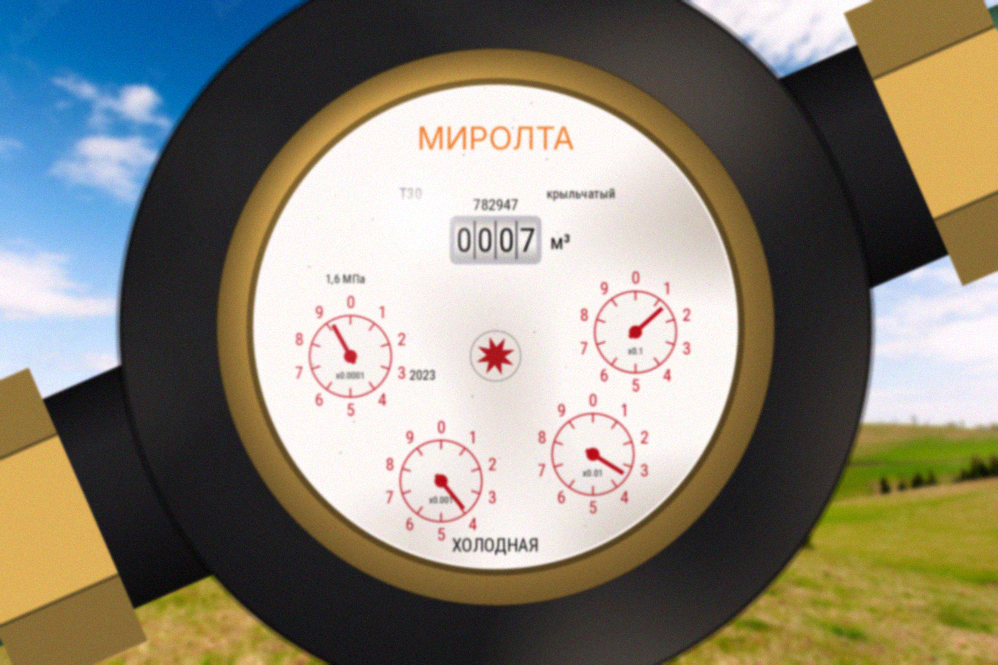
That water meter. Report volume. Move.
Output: 7.1339 m³
